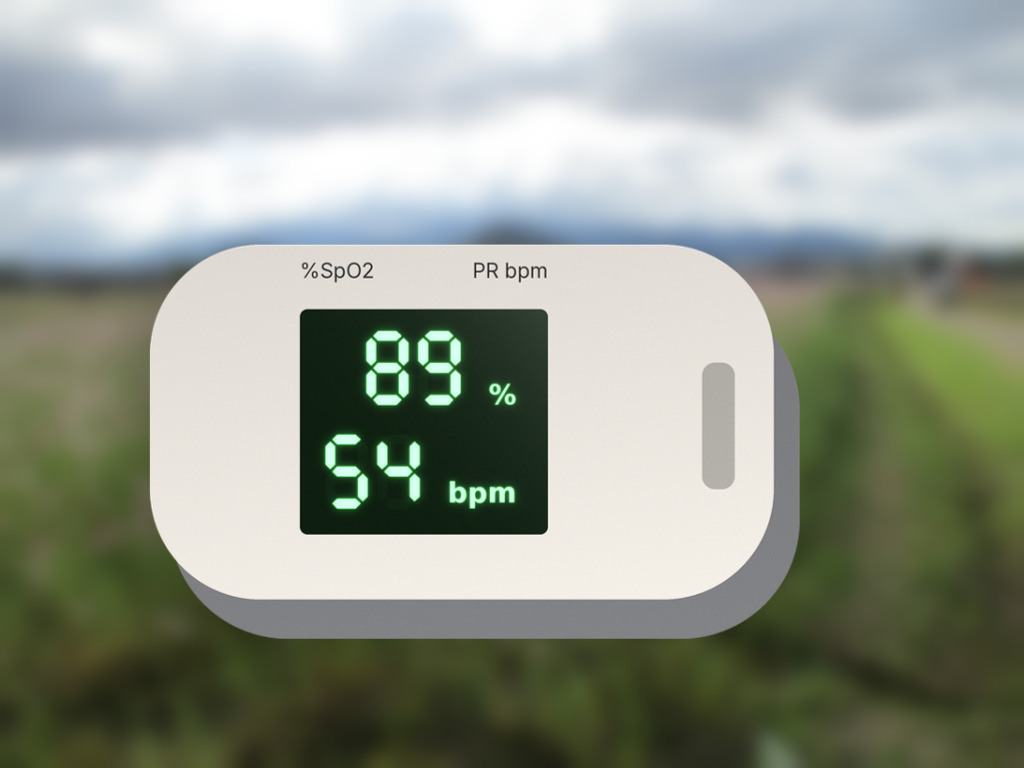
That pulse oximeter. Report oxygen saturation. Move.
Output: 89 %
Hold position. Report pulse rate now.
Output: 54 bpm
